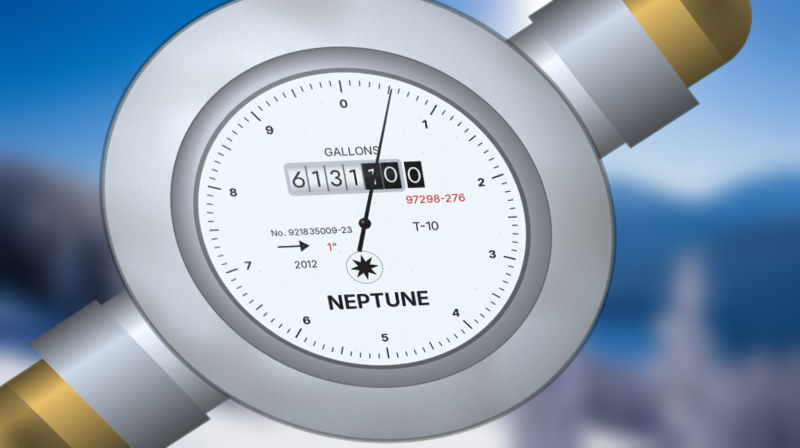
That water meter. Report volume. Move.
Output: 6131100.5 gal
